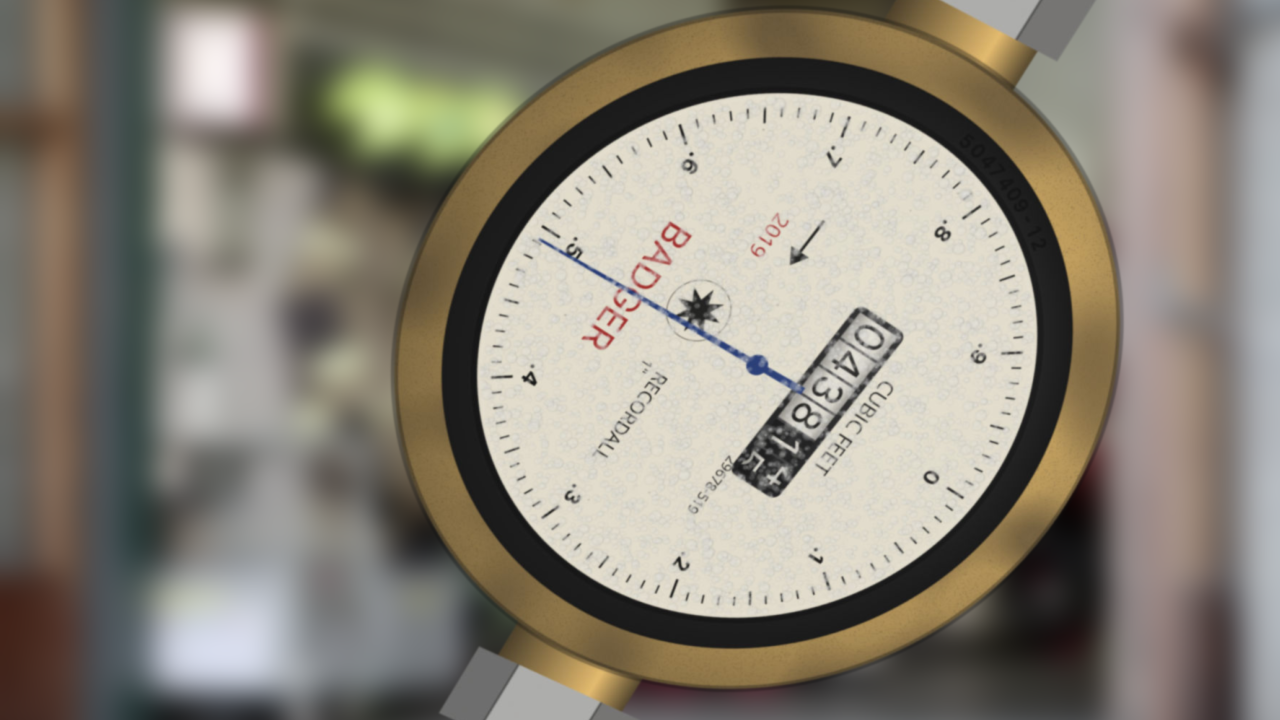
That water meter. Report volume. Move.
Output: 43814.49 ft³
